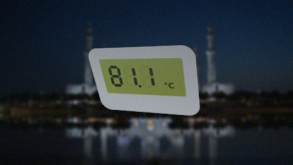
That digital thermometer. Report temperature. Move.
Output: 81.1 °C
